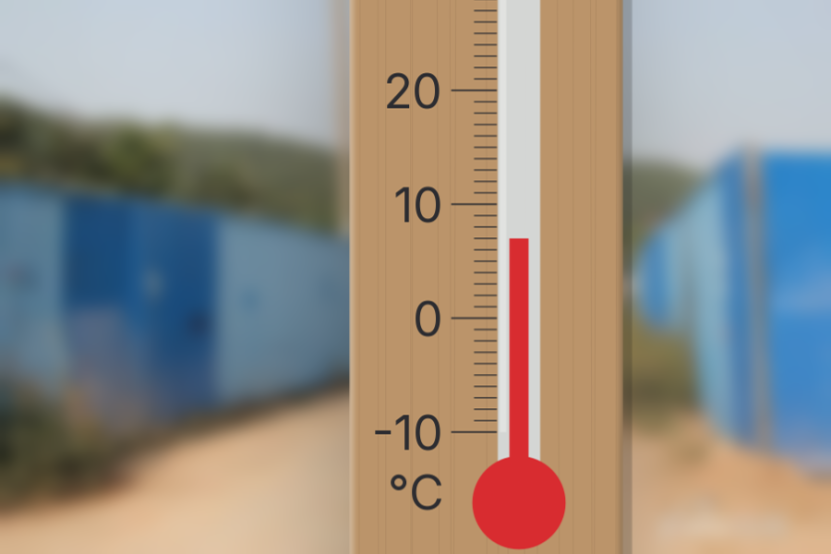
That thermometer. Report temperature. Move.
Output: 7 °C
